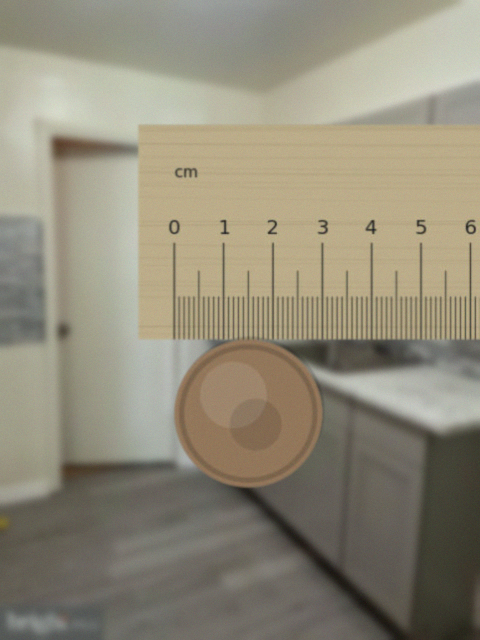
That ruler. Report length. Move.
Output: 3 cm
